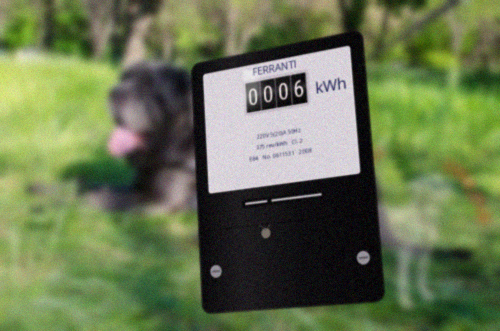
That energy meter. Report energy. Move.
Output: 6 kWh
